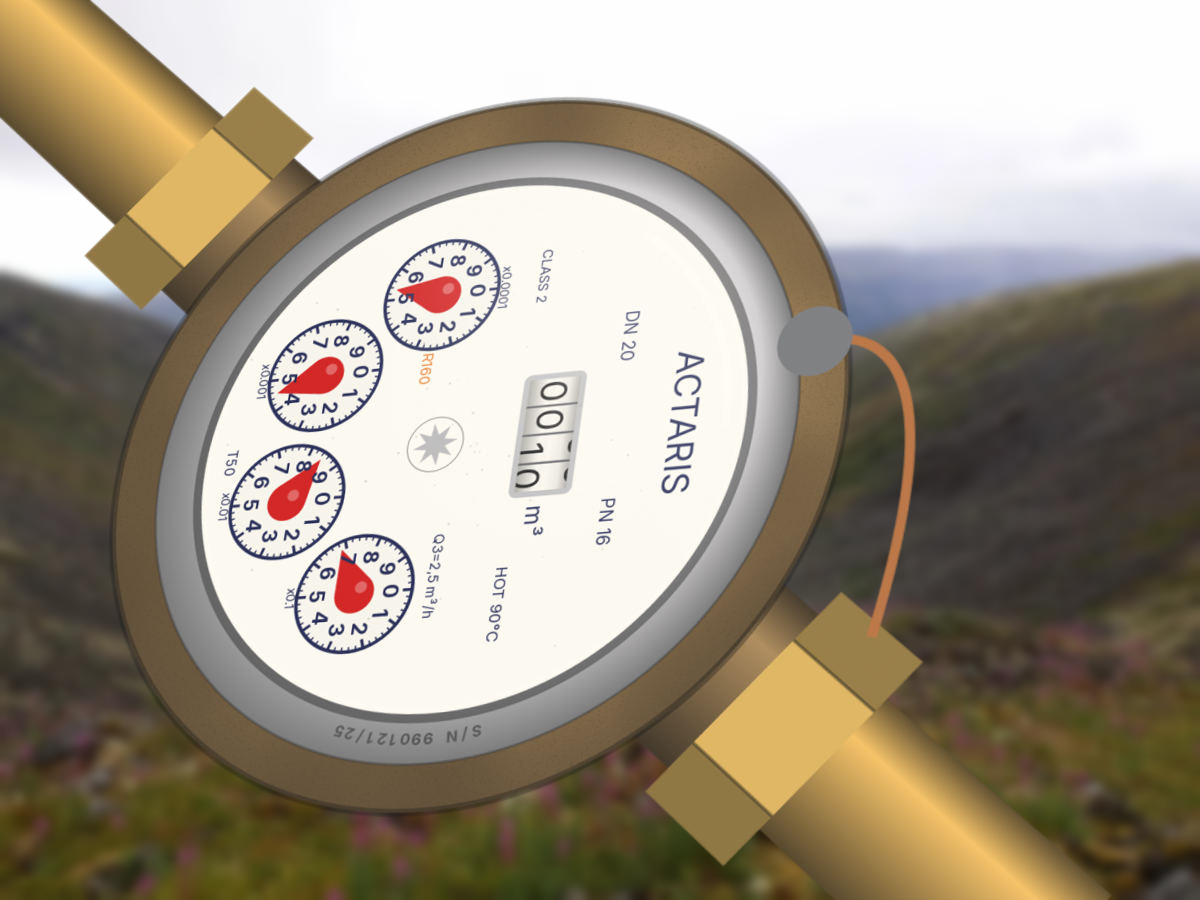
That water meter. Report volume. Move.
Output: 9.6845 m³
